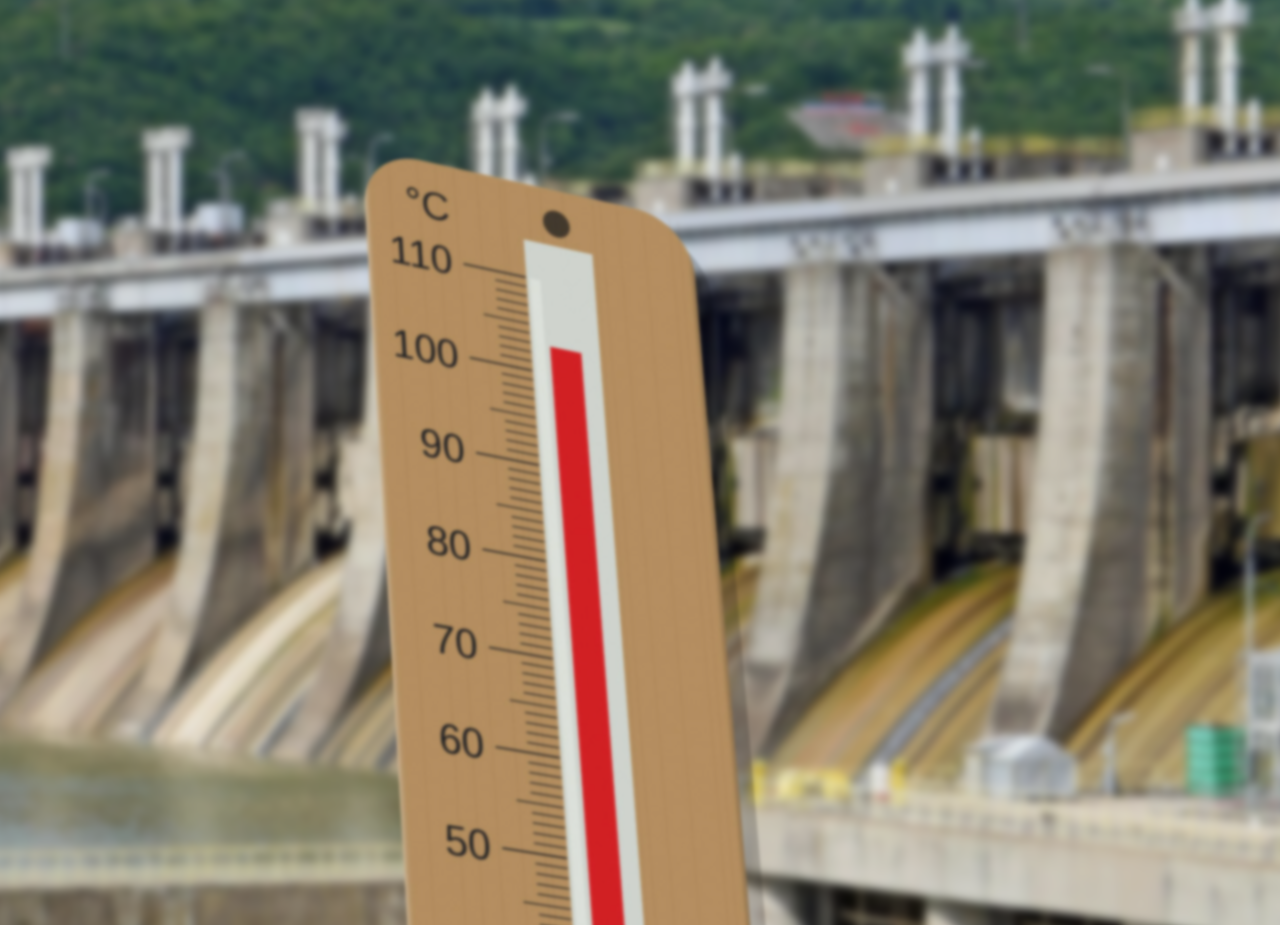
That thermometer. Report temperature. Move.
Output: 103 °C
